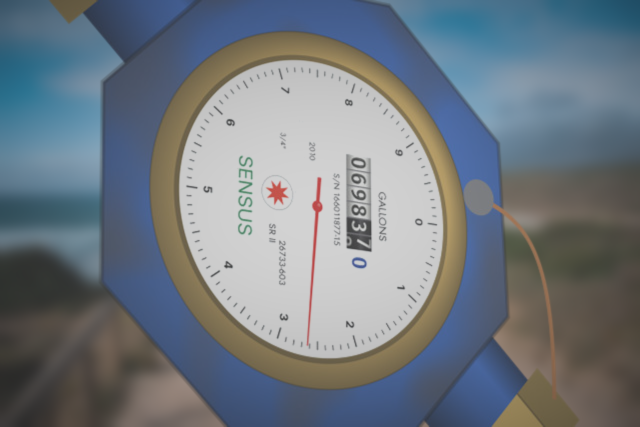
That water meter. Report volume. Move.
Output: 698372.6 gal
